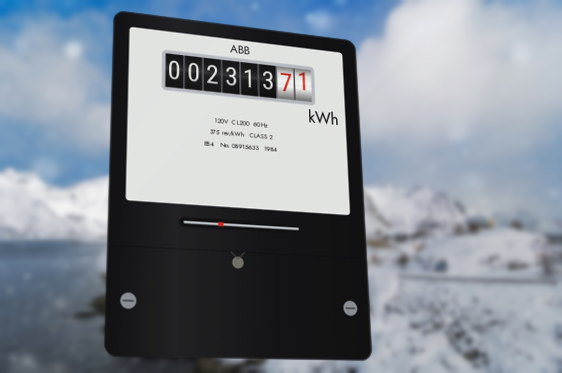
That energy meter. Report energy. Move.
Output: 2313.71 kWh
